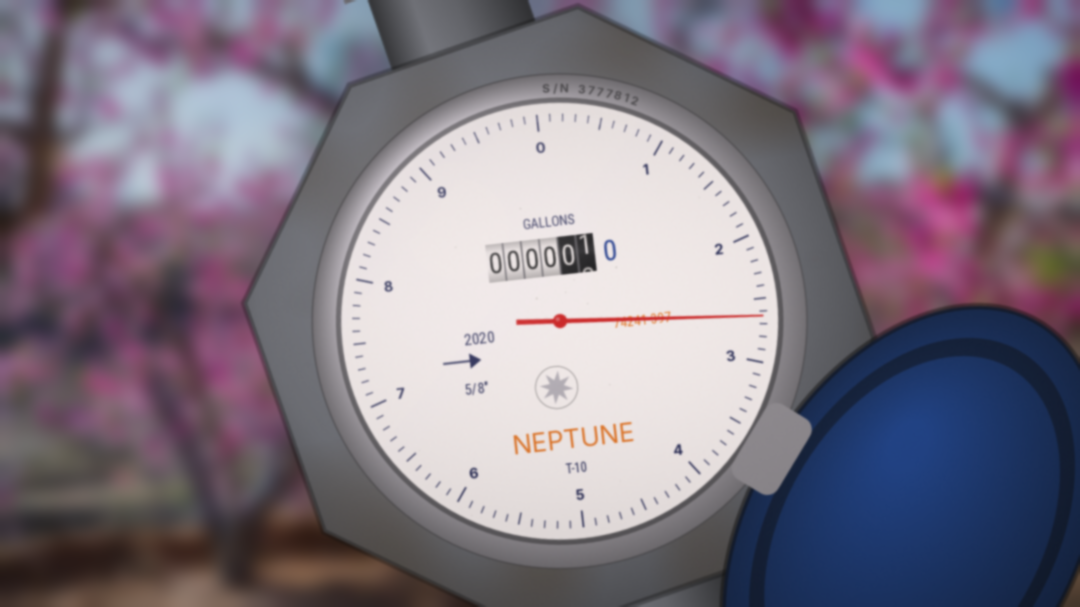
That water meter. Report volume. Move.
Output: 12.6 gal
